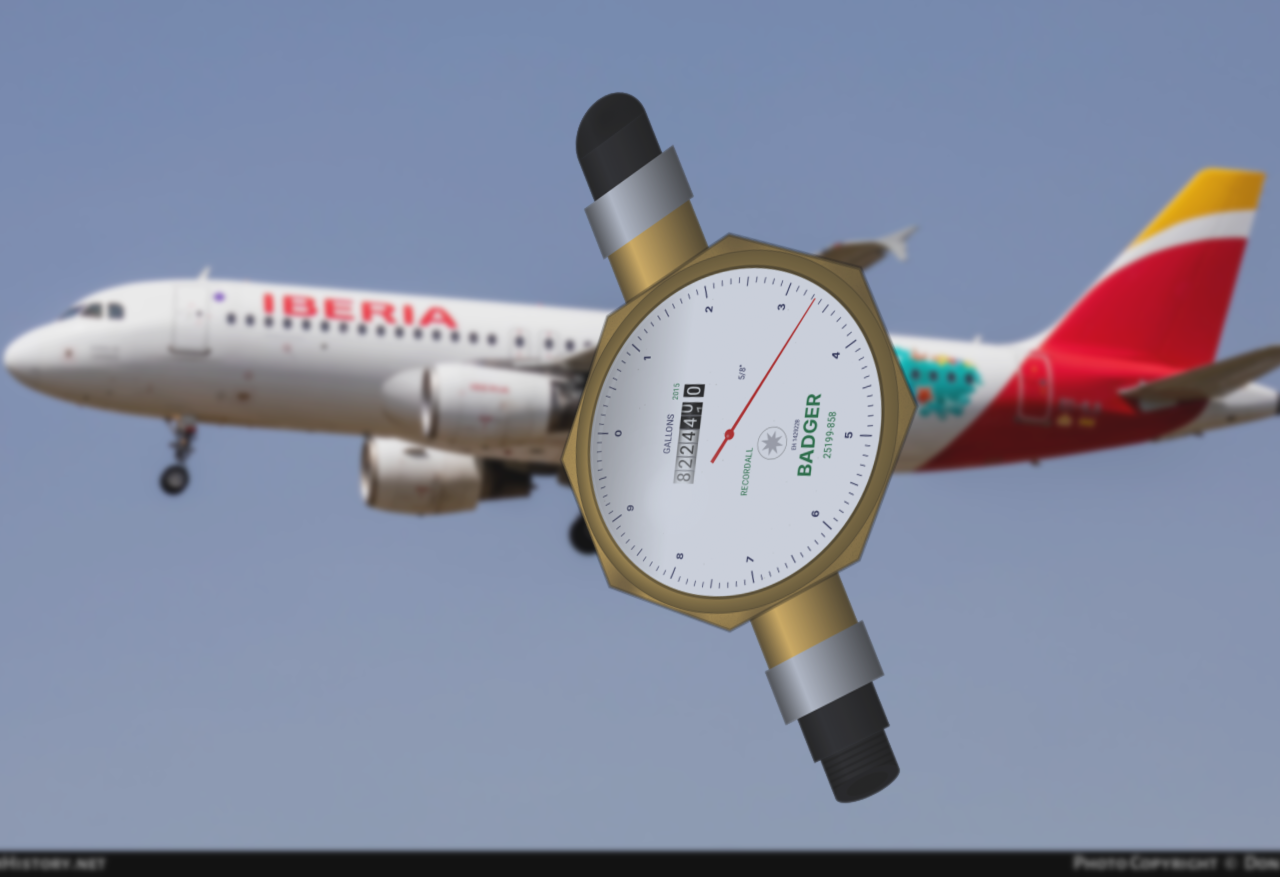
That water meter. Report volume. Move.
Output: 8224403.3 gal
